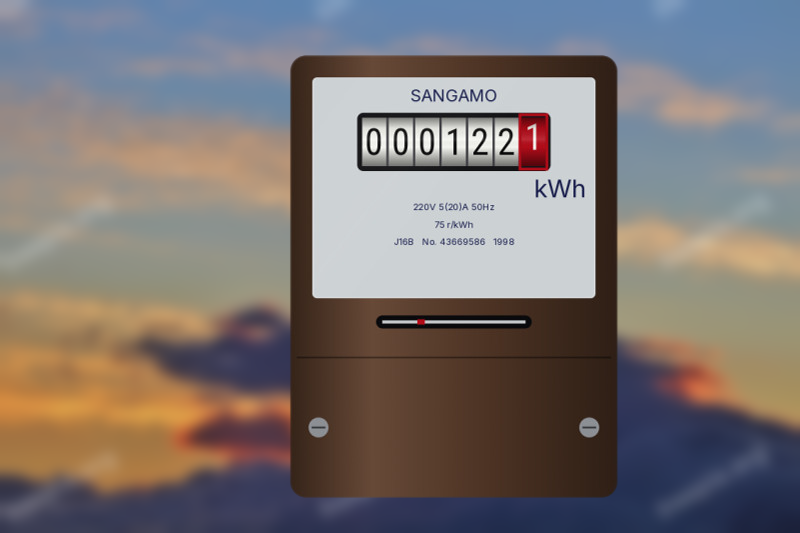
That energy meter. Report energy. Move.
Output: 122.1 kWh
